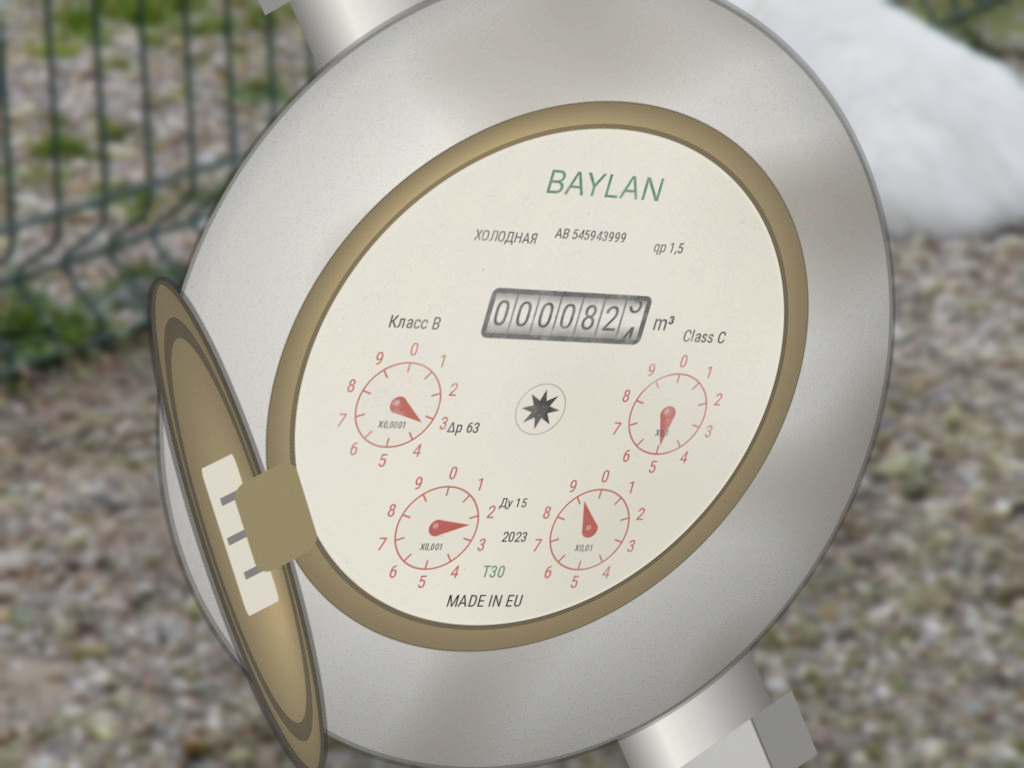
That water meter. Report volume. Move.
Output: 823.4923 m³
